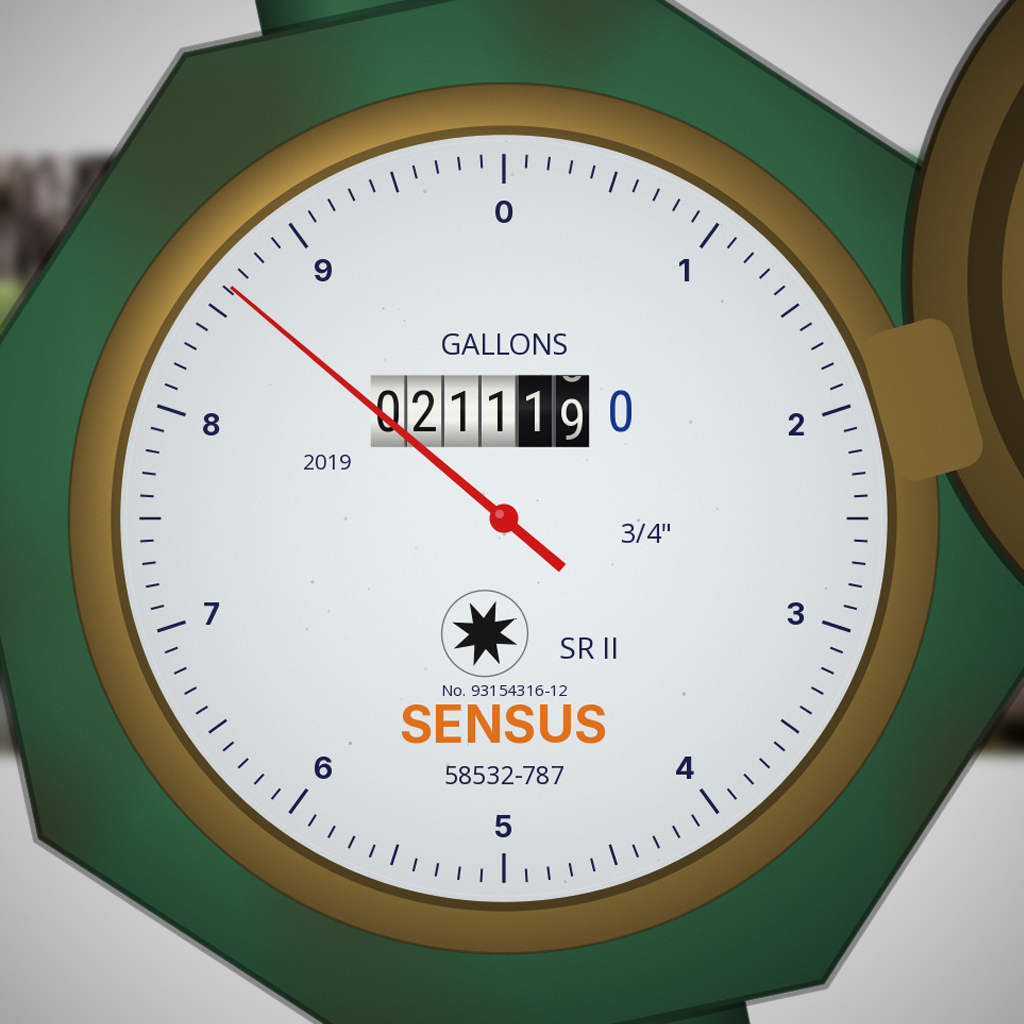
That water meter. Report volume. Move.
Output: 211188.6 gal
